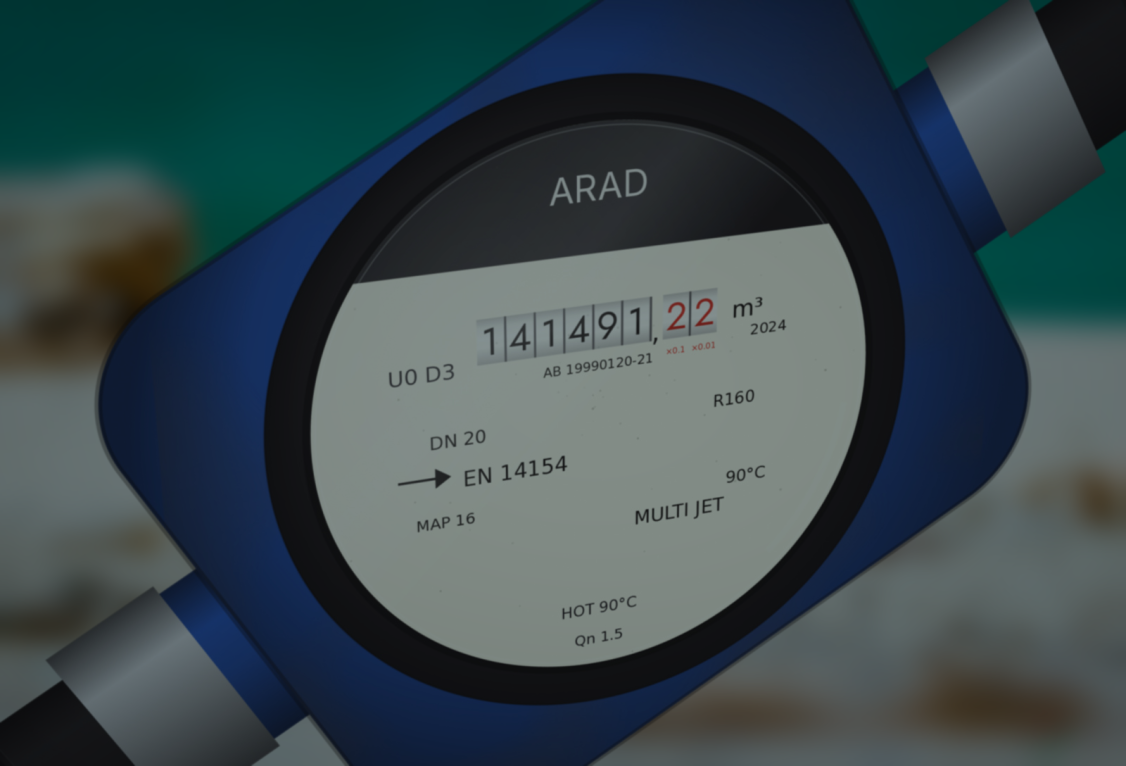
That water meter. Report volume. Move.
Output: 141491.22 m³
